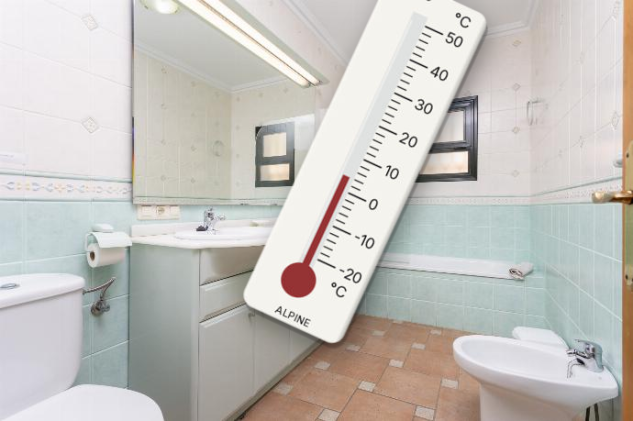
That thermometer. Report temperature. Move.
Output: 4 °C
